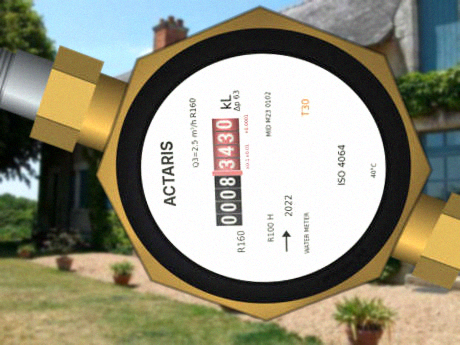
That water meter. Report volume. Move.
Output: 8.3430 kL
